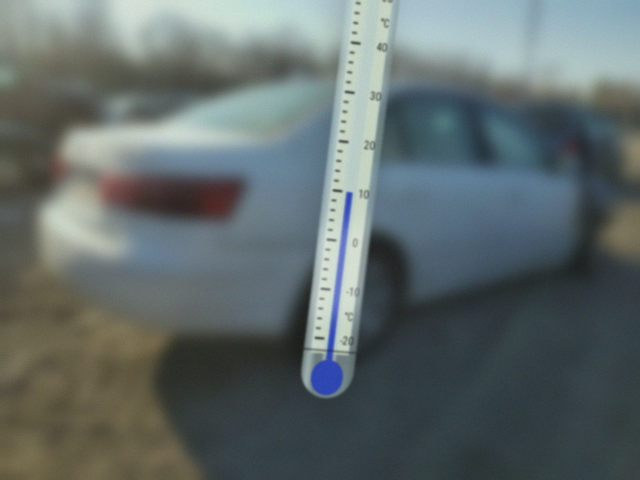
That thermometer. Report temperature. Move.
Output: 10 °C
